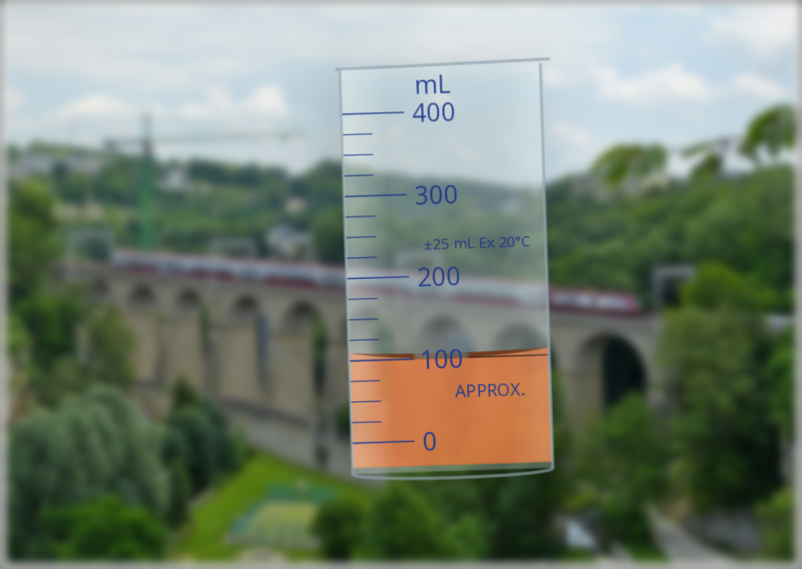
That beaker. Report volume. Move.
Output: 100 mL
